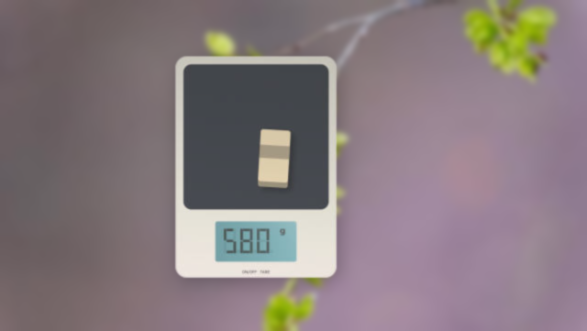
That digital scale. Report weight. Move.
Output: 580 g
